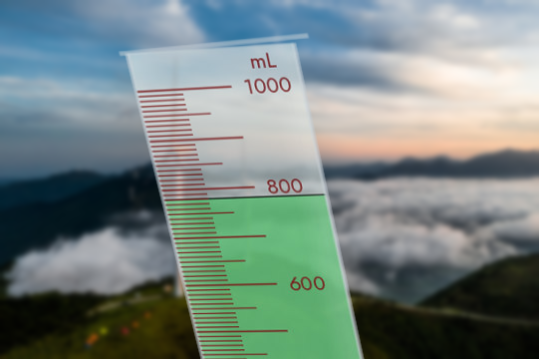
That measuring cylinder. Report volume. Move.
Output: 780 mL
